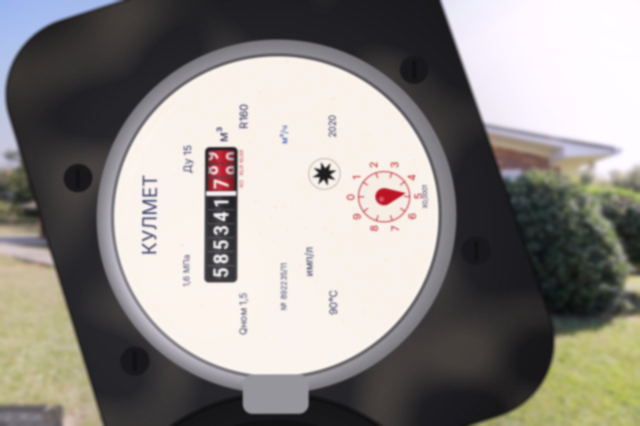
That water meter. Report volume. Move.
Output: 585341.7894 m³
